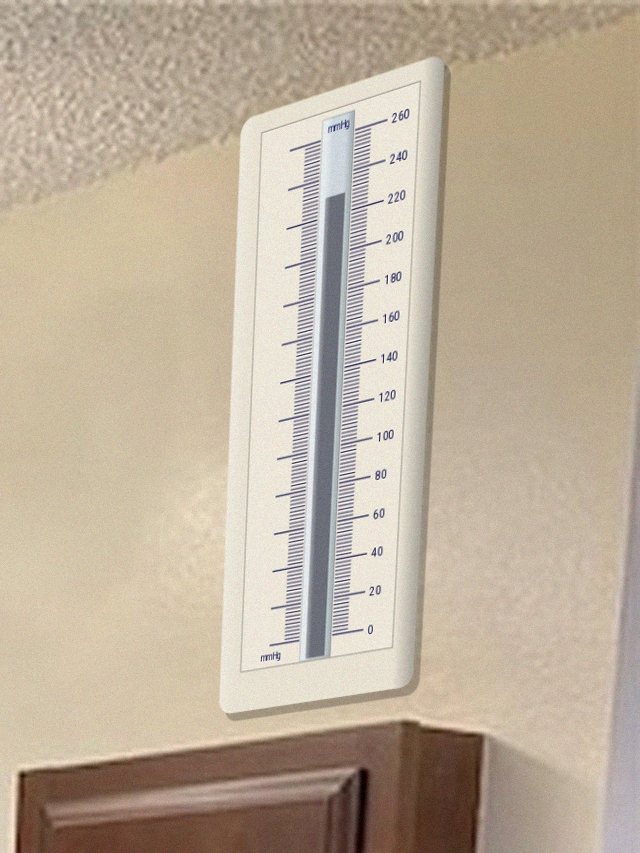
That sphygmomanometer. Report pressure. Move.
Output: 230 mmHg
